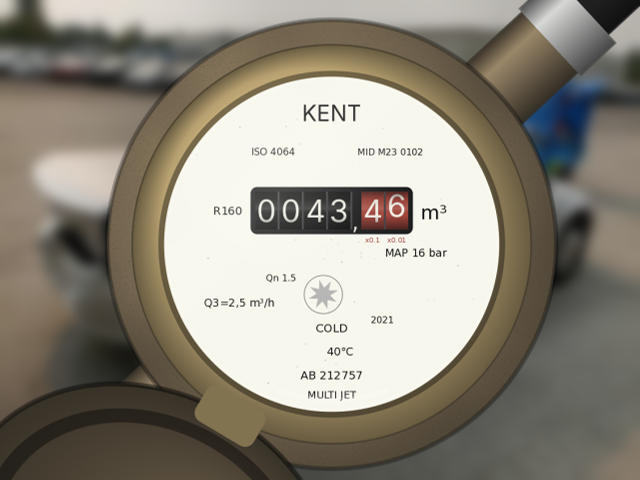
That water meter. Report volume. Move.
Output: 43.46 m³
